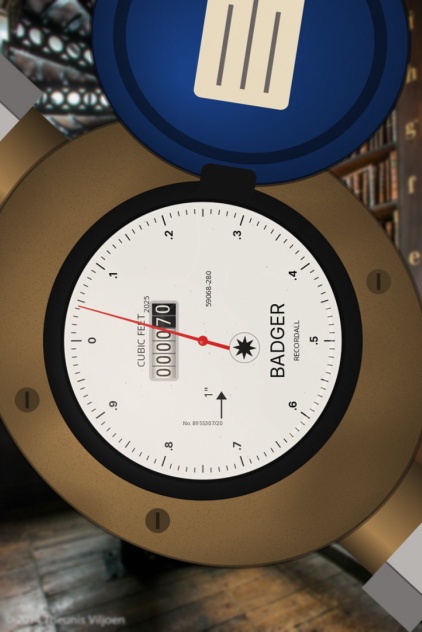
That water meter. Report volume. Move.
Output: 70.04 ft³
